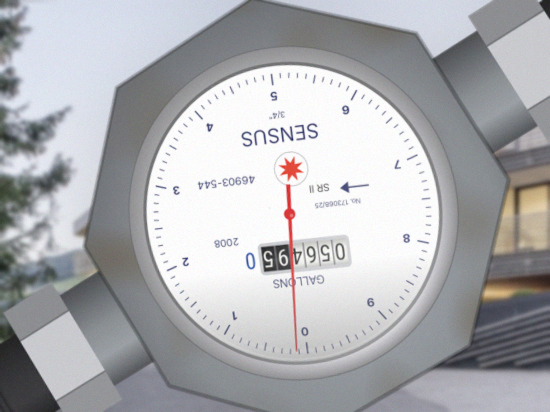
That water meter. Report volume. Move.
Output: 564950.1 gal
